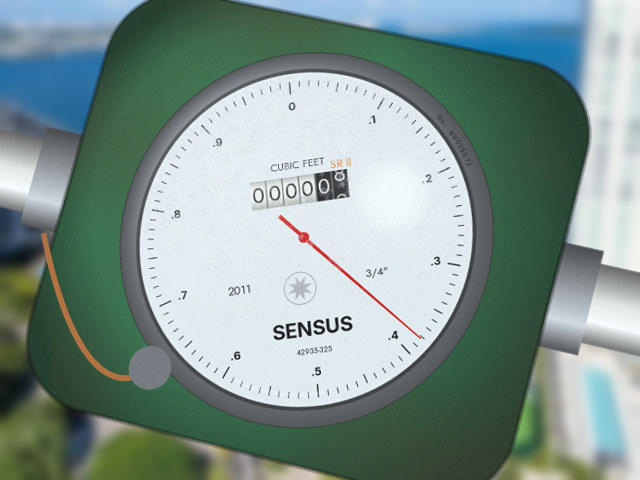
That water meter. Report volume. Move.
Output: 8.38 ft³
